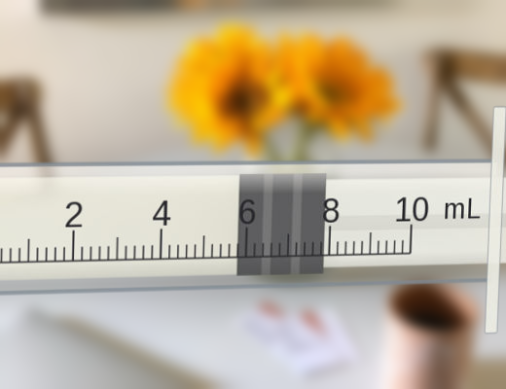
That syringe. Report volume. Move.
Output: 5.8 mL
